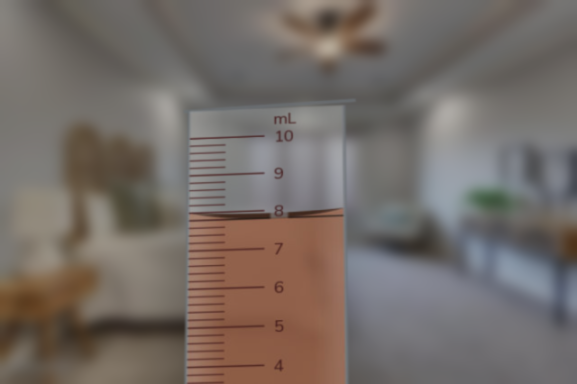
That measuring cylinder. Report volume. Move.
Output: 7.8 mL
